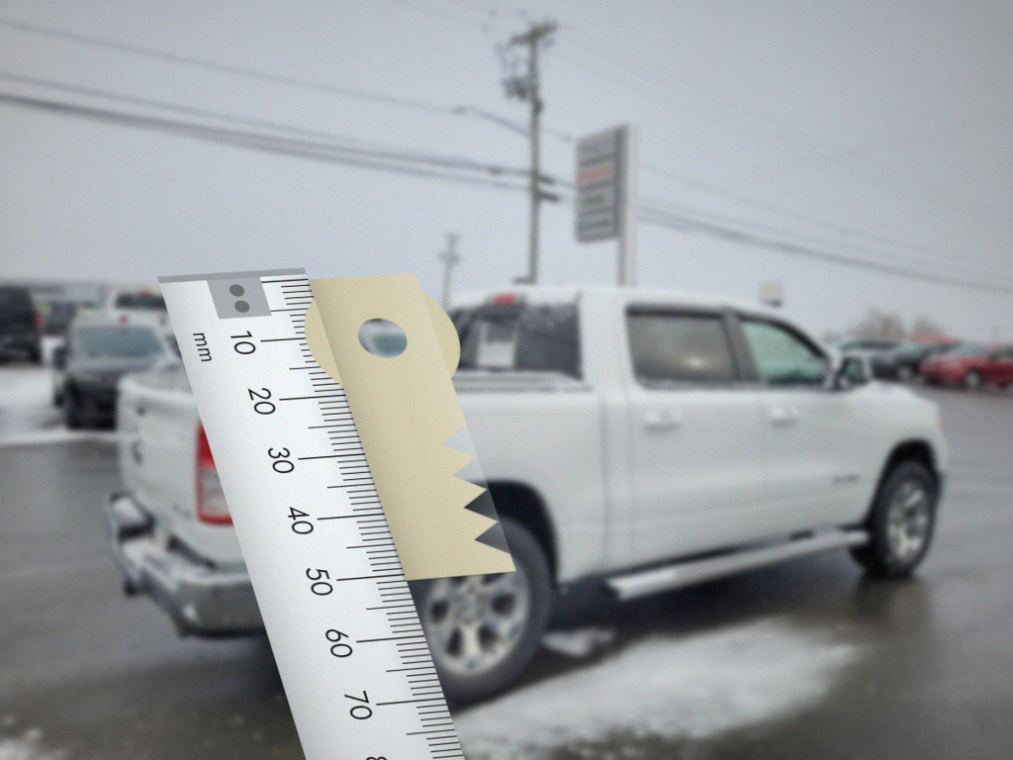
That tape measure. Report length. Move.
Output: 51 mm
